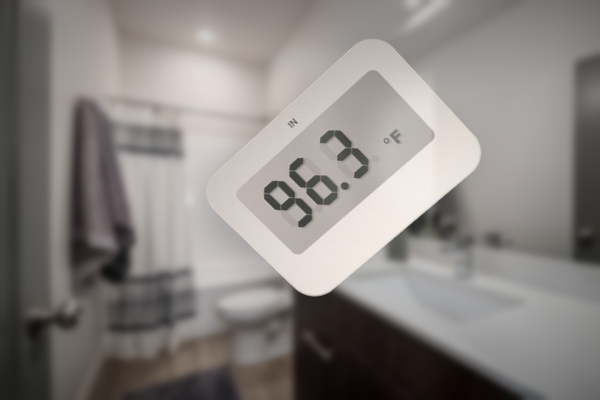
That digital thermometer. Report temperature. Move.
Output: 96.3 °F
